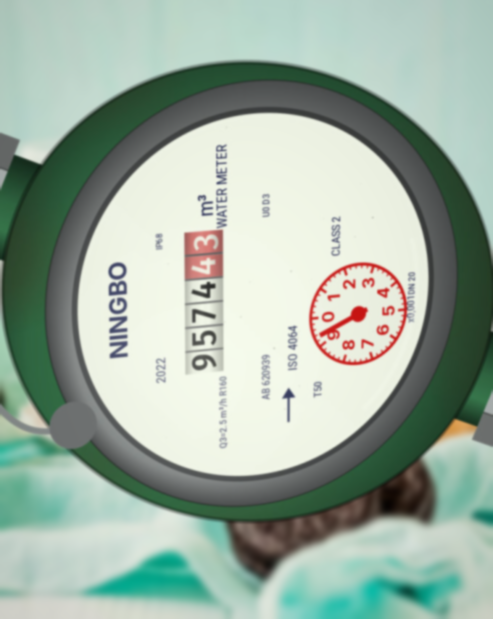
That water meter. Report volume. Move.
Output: 9574.429 m³
